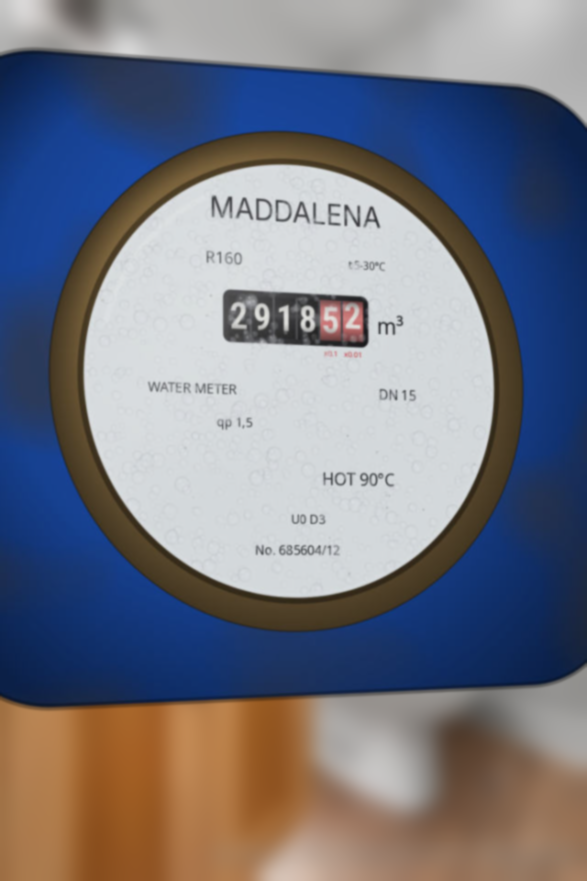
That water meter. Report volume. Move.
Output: 2918.52 m³
